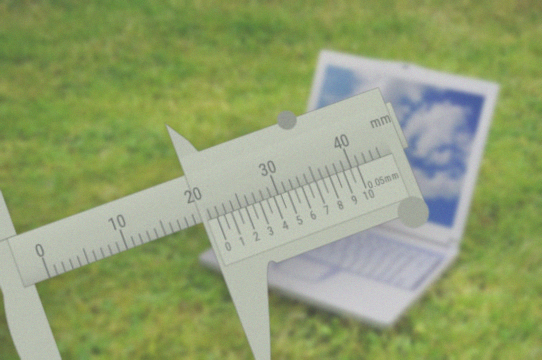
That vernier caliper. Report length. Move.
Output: 21.8 mm
